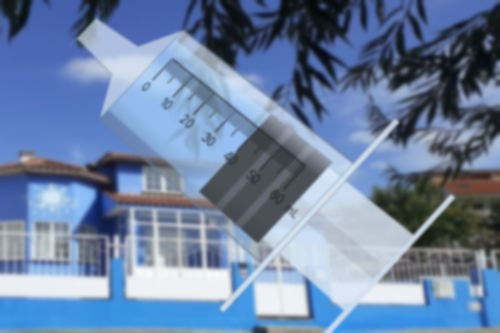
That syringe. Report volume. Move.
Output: 40 mL
